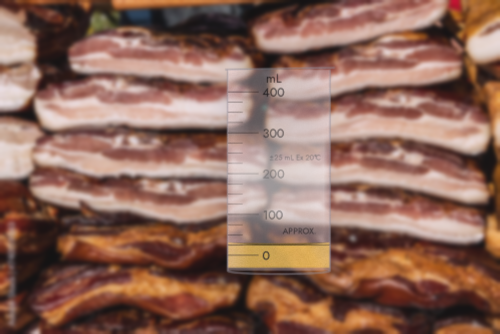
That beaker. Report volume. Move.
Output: 25 mL
